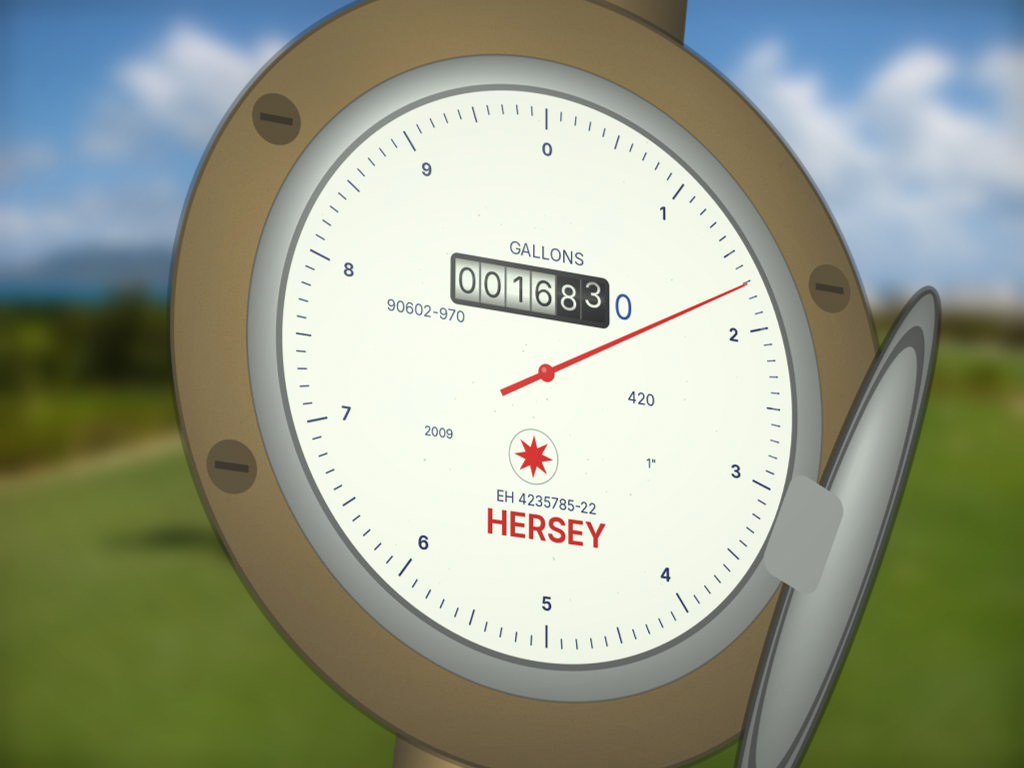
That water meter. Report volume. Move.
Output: 16831.7 gal
